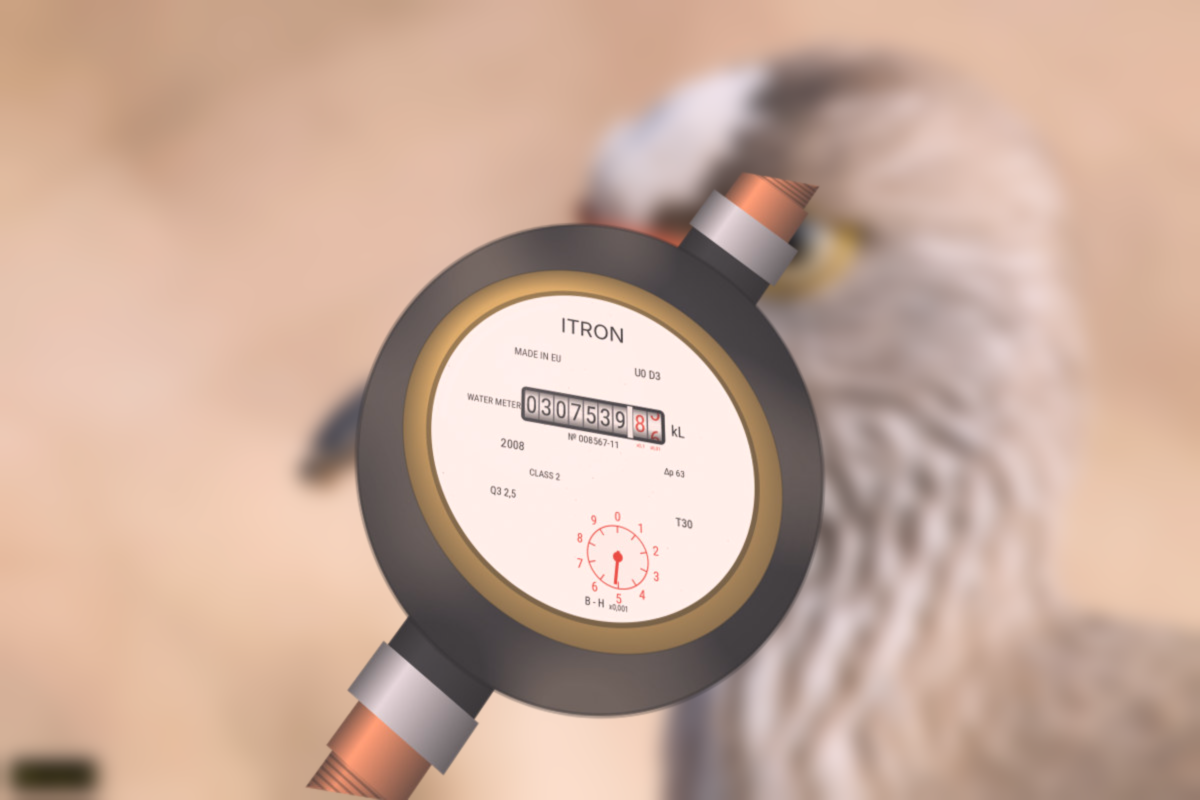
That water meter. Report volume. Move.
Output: 307539.855 kL
